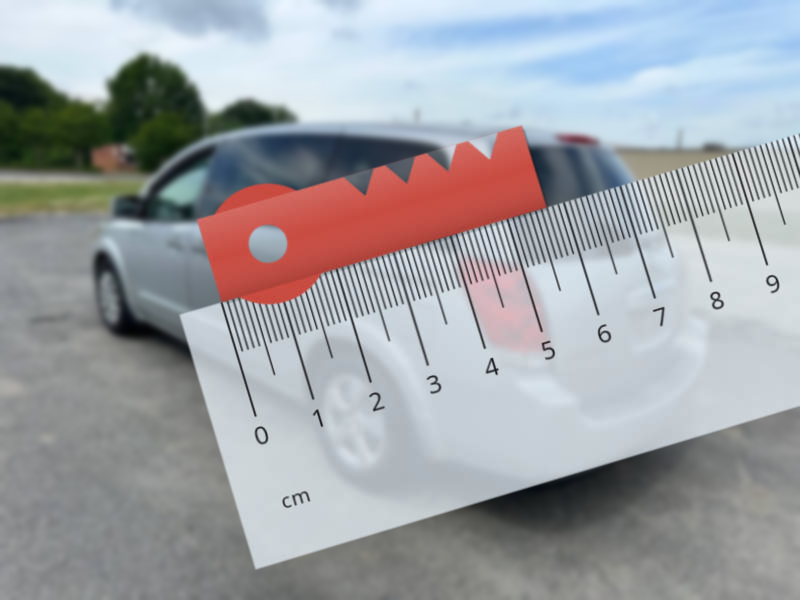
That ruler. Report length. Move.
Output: 5.7 cm
